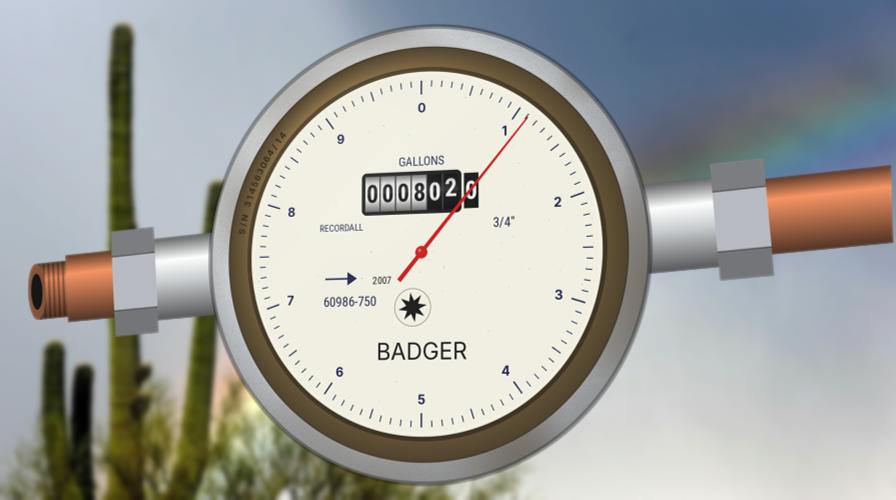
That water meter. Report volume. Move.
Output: 8021.1 gal
